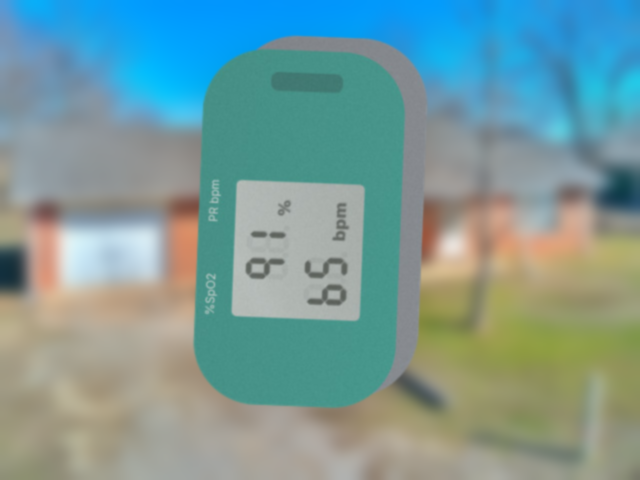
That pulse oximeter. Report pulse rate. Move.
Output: 65 bpm
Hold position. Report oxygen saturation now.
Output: 91 %
